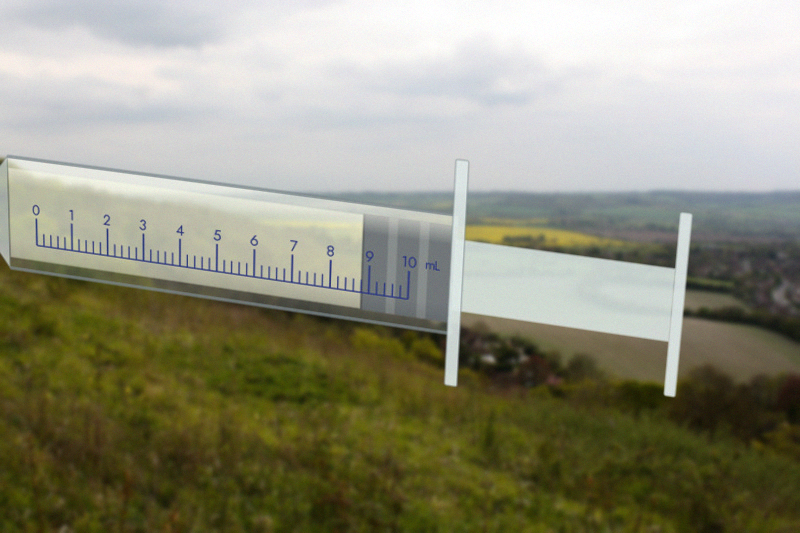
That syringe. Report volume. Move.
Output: 8.8 mL
